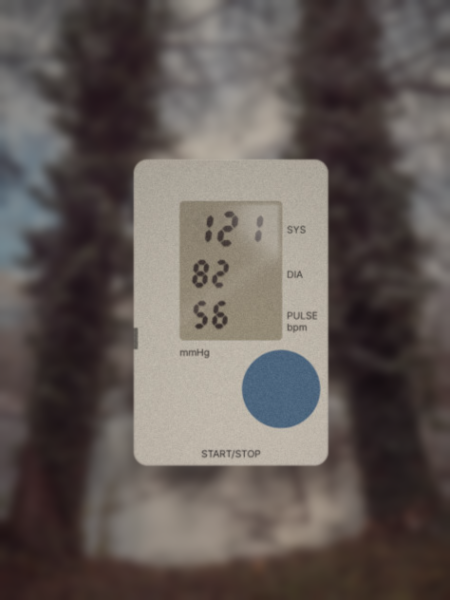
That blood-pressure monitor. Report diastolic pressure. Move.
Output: 82 mmHg
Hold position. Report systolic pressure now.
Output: 121 mmHg
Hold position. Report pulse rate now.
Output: 56 bpm
